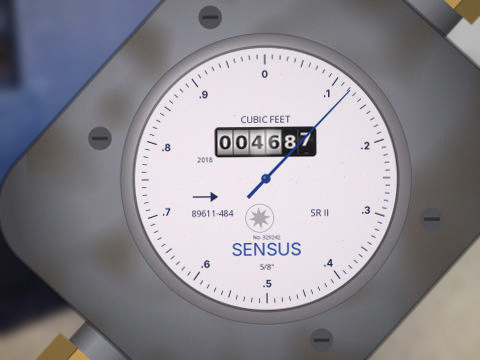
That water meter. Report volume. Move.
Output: 4687.12 ft³
